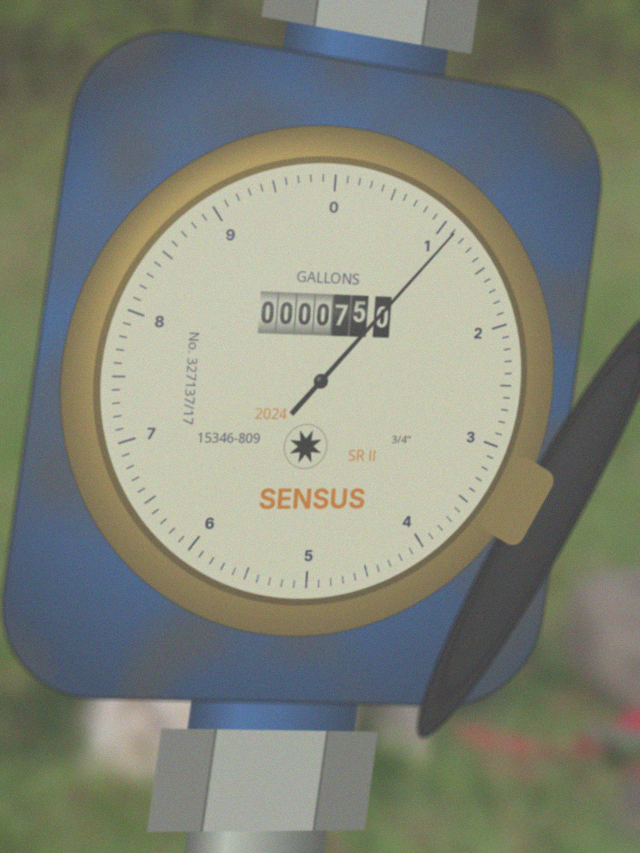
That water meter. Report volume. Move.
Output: 751.1 gal
